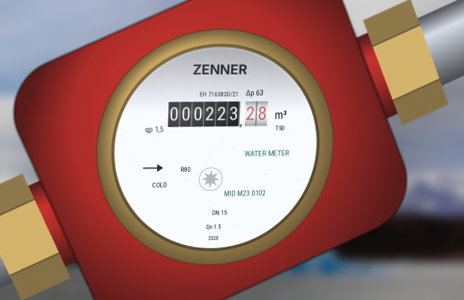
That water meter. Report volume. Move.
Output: 223.28 m³
